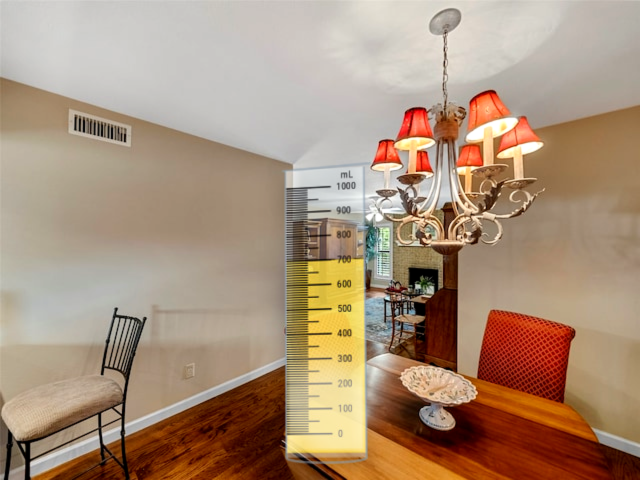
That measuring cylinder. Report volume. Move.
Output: 700 mL
